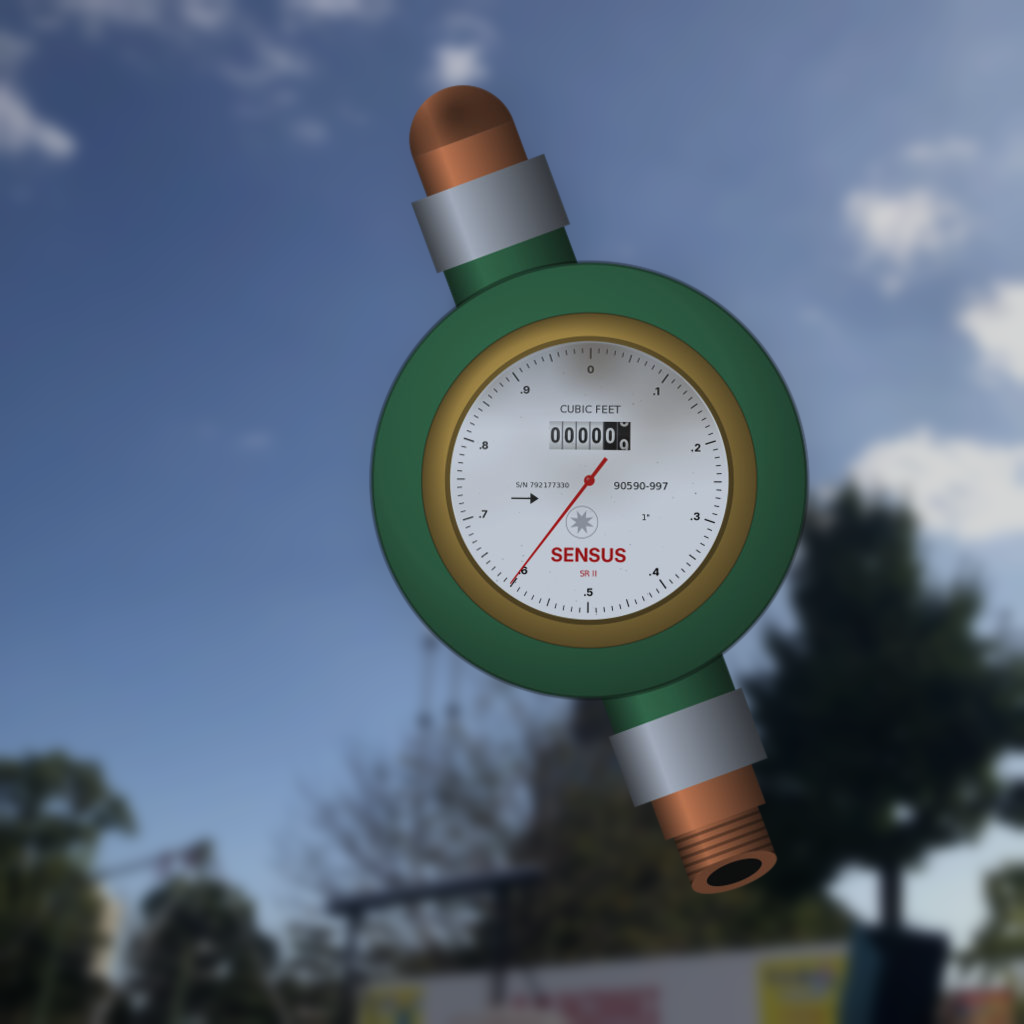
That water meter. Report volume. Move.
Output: 8.60 ft³
